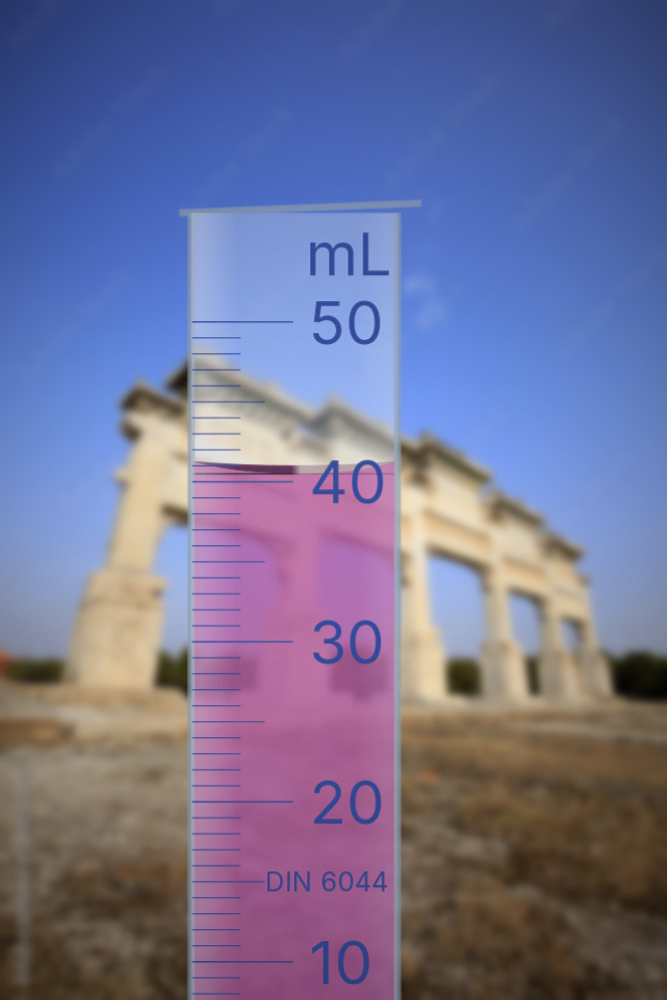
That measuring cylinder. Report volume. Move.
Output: 40.5 mL
